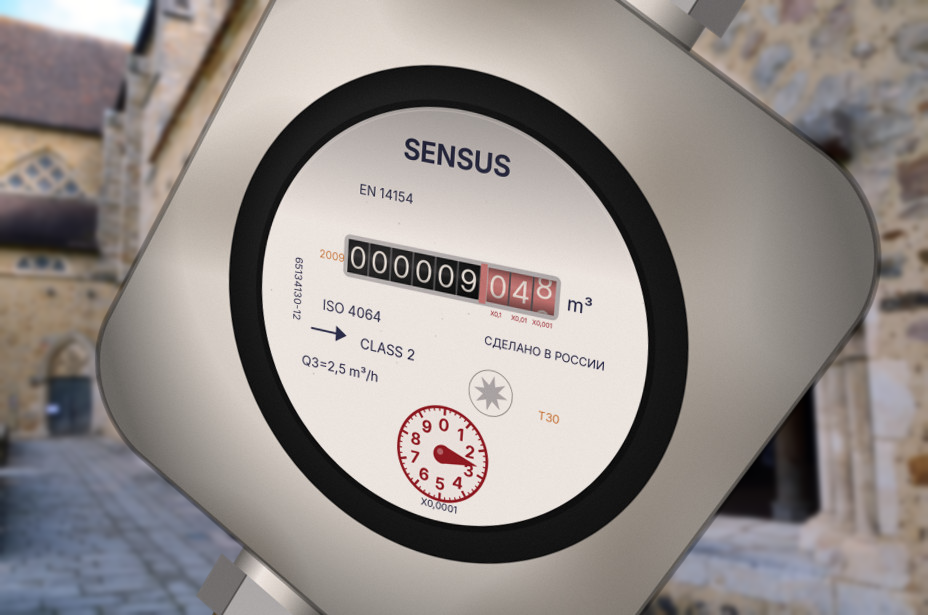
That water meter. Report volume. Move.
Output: 9.0482 m³
